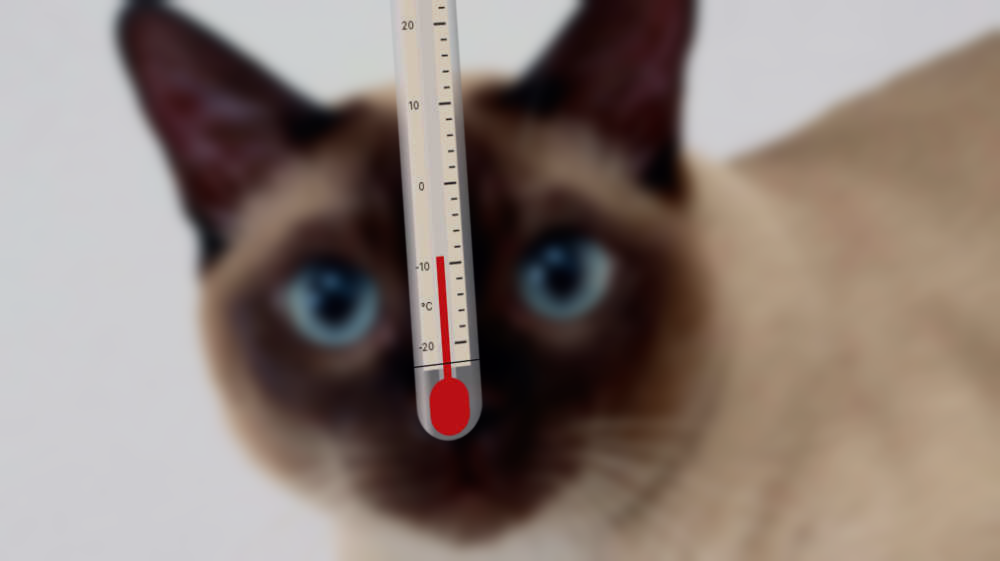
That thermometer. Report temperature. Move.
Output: -9 °C
